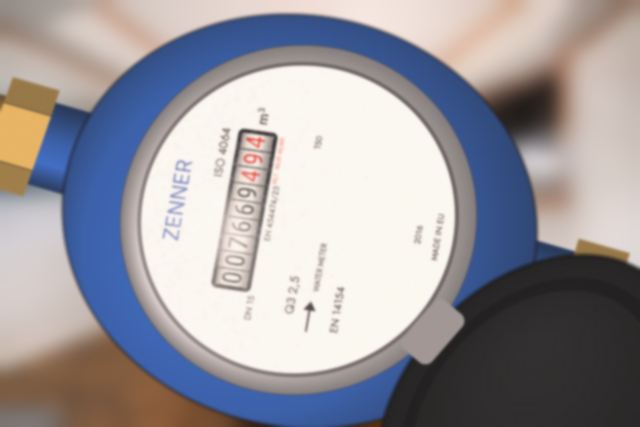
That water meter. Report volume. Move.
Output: 7669.494 m³
